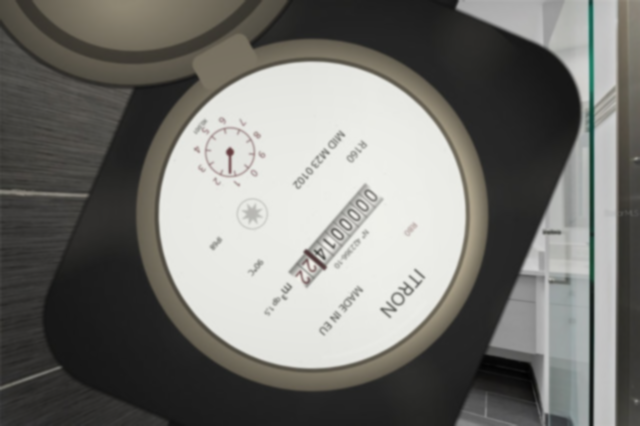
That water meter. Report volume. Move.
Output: 14.221 m³
